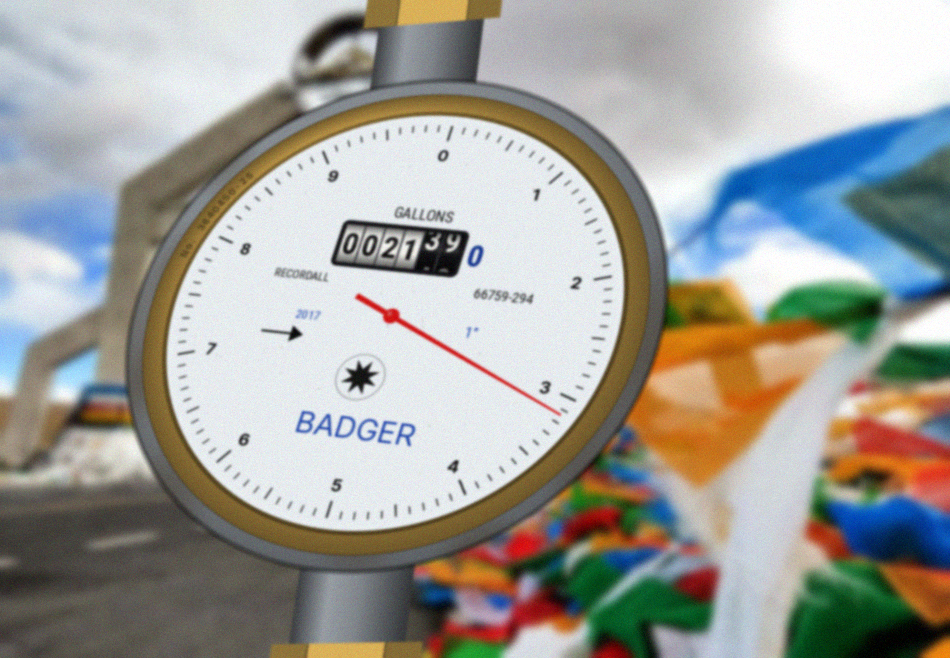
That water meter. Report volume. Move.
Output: 21393.1 gal
